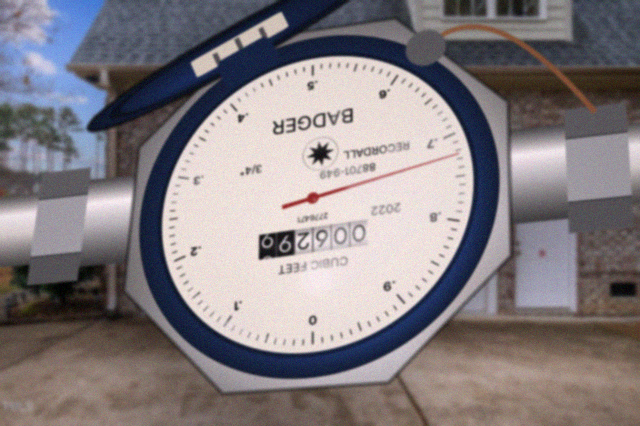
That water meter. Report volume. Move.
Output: 6298.72 ft³
